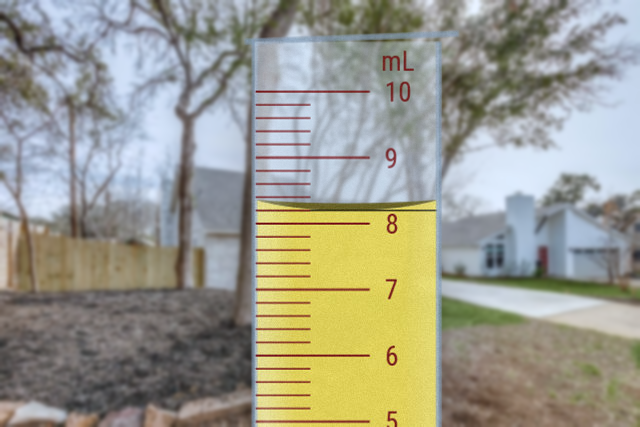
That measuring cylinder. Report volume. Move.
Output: 8.2 mL
